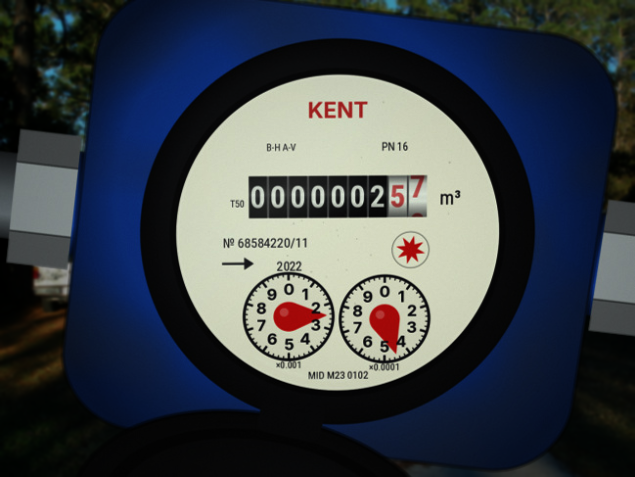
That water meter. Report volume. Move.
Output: 2.5724 m³
